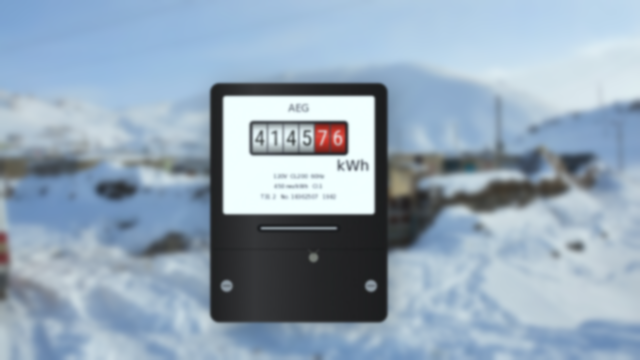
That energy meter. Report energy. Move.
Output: 4145.76 kWh
